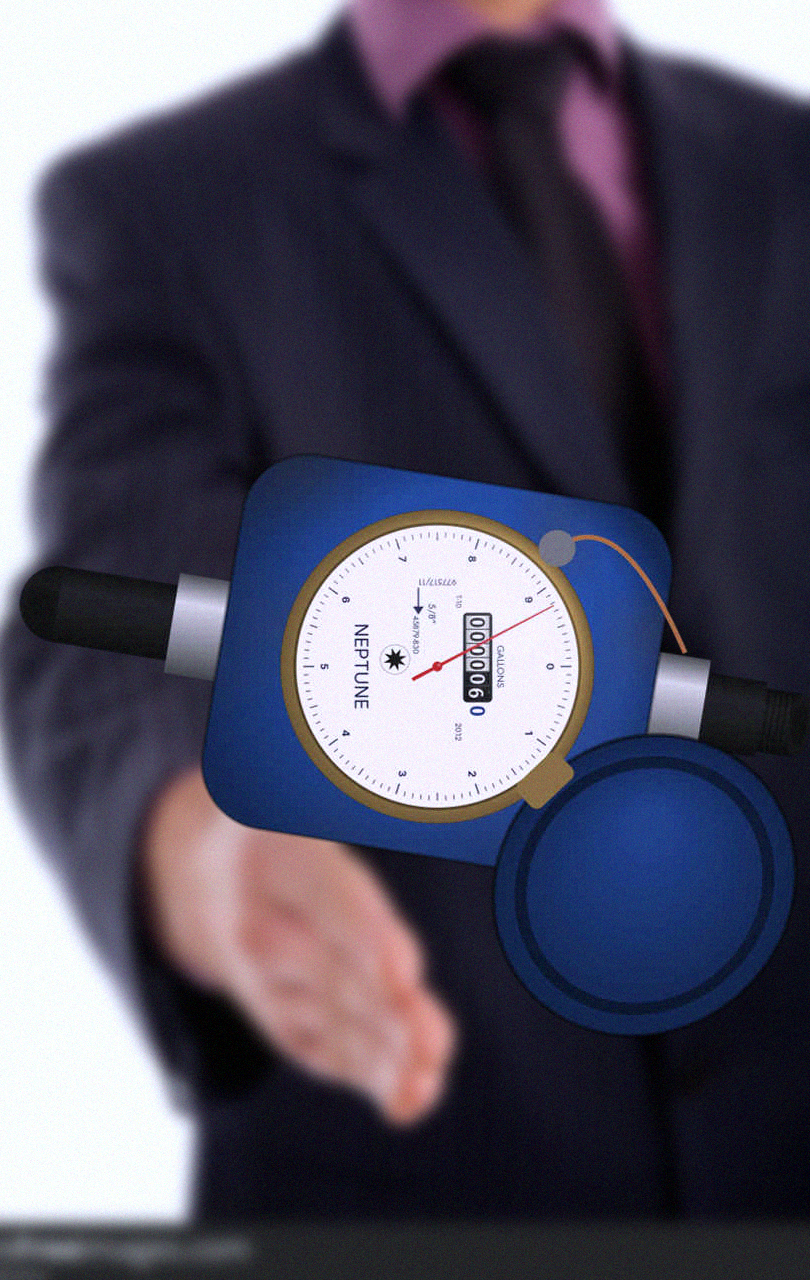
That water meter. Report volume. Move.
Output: 59.2 gal
